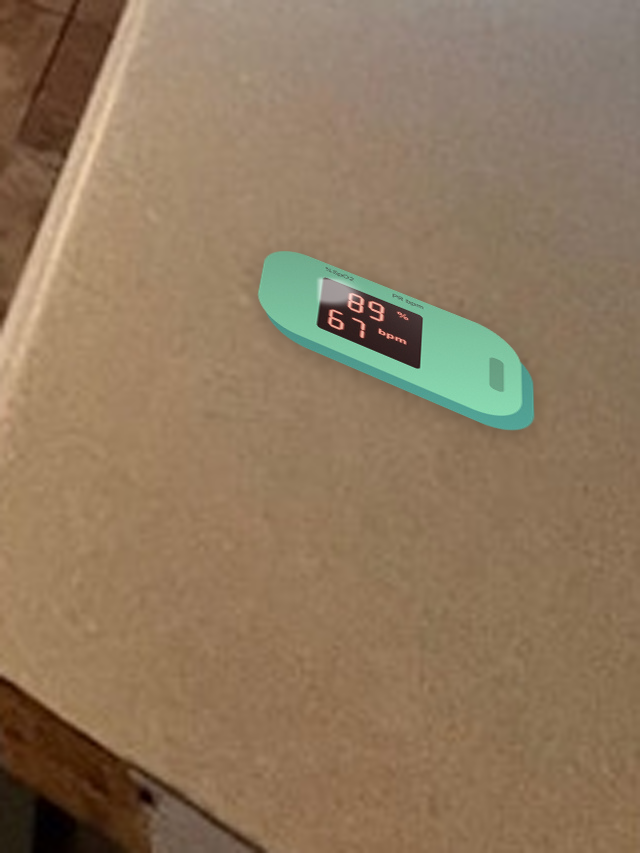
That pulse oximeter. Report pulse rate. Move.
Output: 67 bpm
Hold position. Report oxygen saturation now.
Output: 89 %
